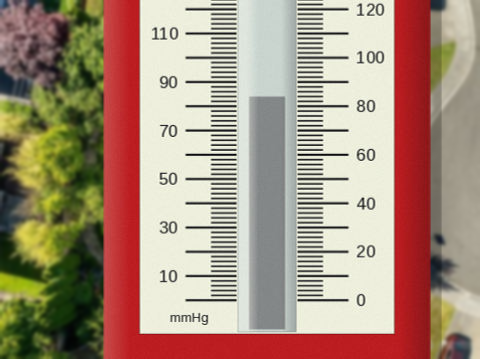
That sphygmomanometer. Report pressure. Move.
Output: 84 mmHg
